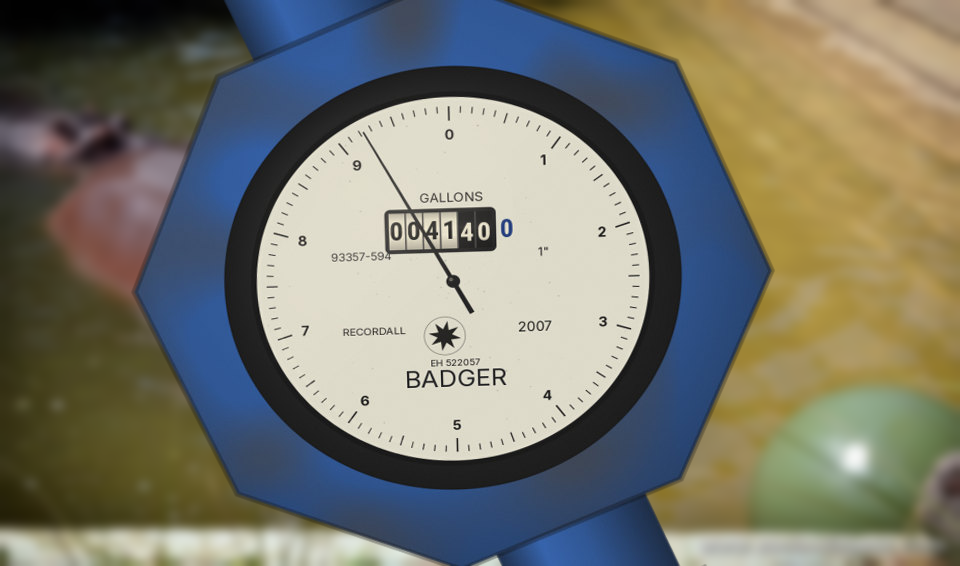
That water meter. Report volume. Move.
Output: 41399.2 gal
